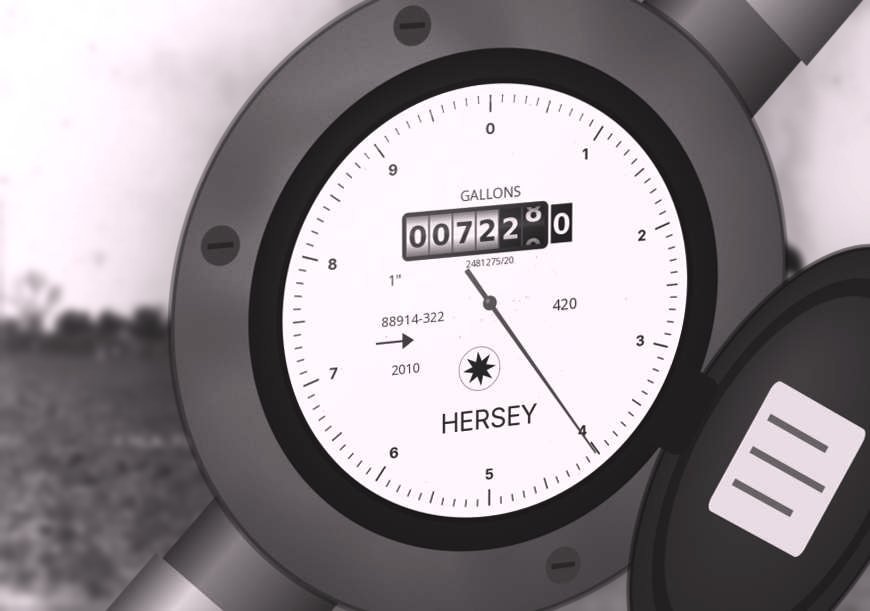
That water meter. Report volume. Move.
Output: 72284.0 gal
